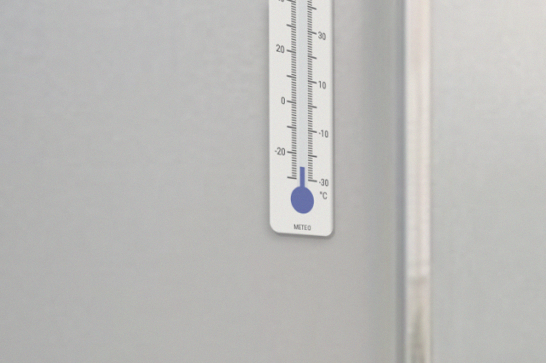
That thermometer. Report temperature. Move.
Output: -25 °C
